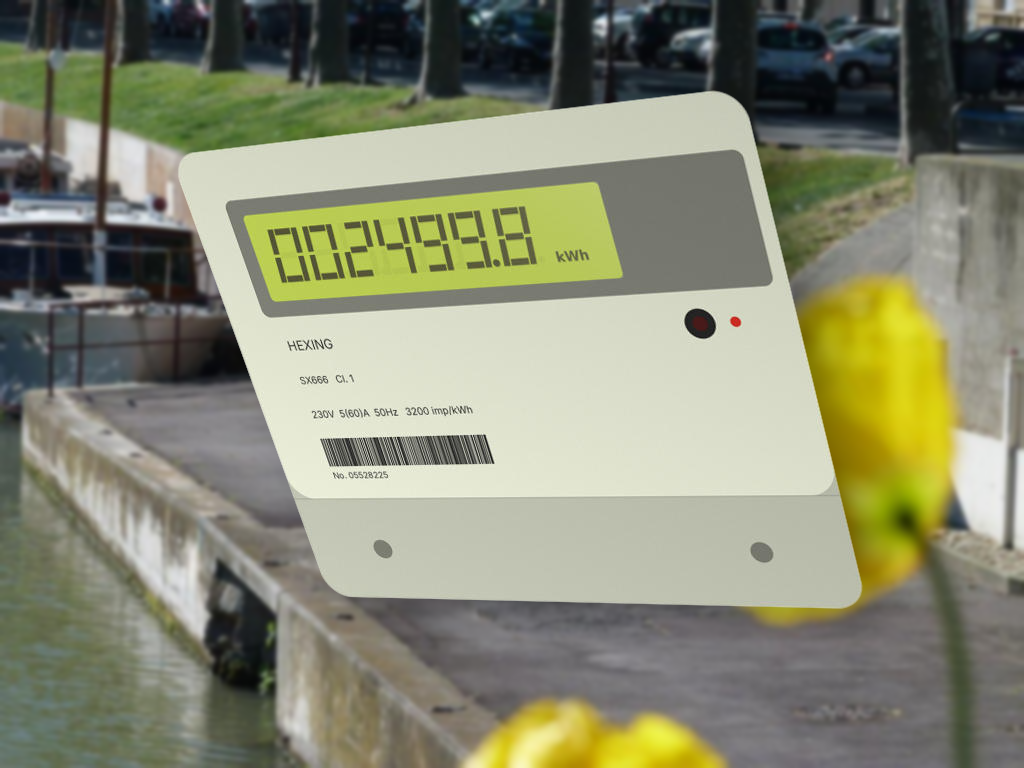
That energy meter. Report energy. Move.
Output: 2499.8 kWh
